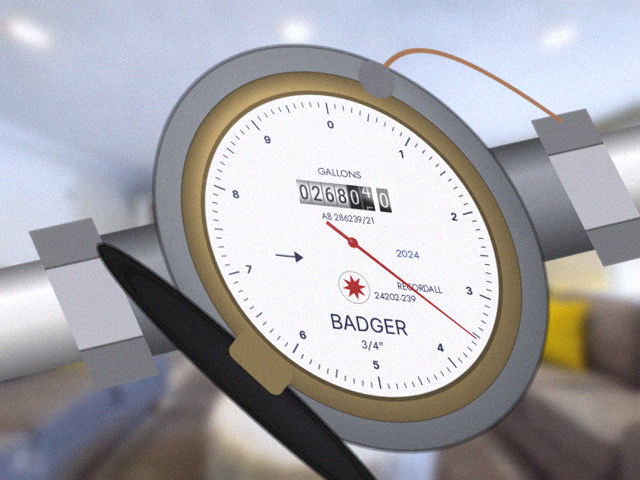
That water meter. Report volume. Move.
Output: 268043.5 gal
